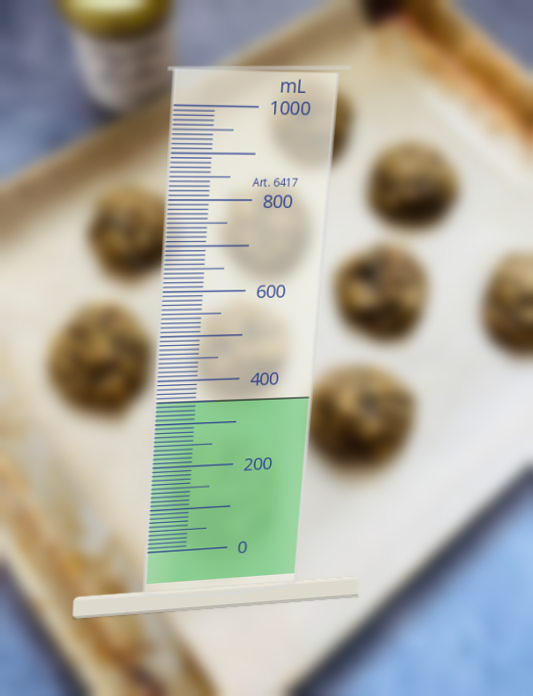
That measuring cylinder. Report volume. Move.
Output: 350 mL
